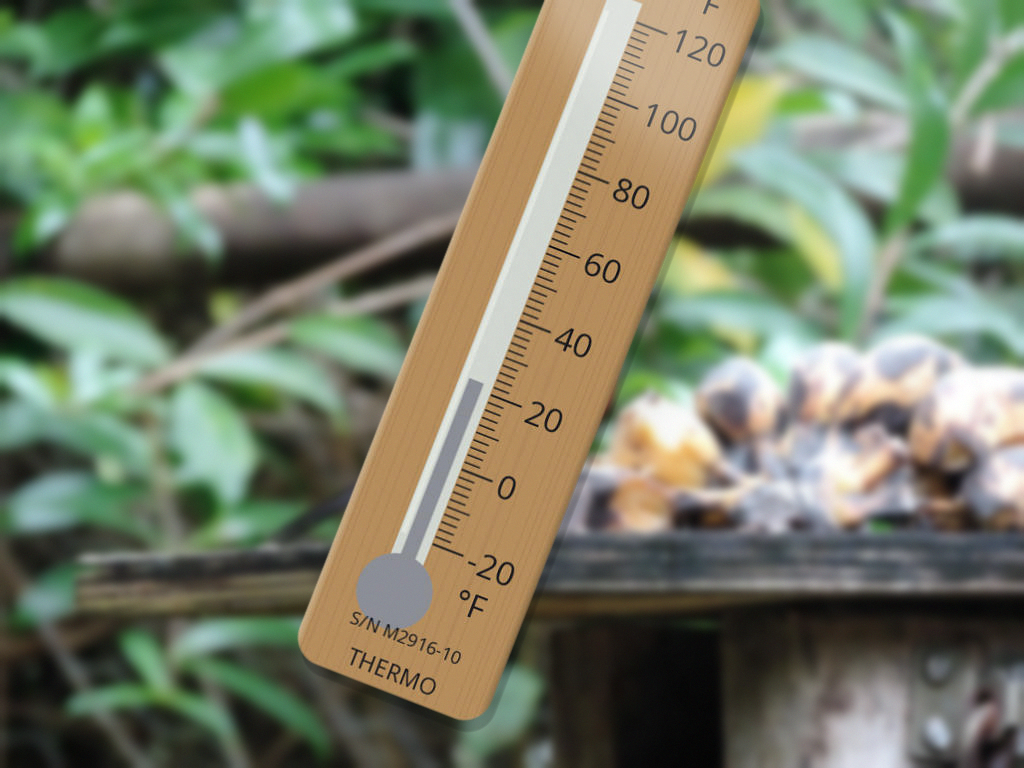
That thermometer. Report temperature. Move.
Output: 22 °F
